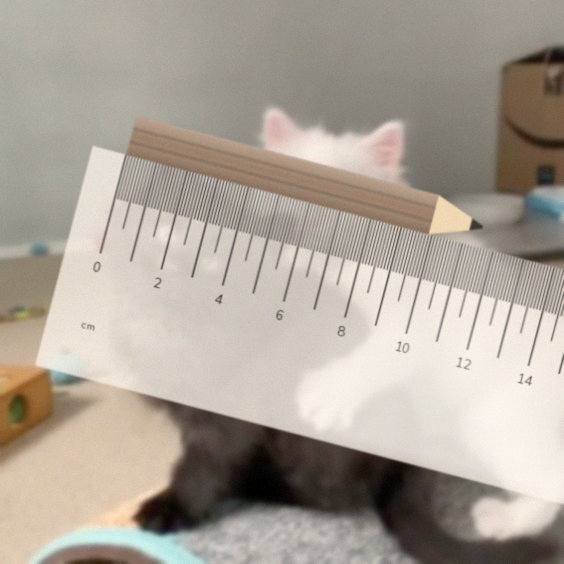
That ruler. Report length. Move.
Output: 11.5 cm
